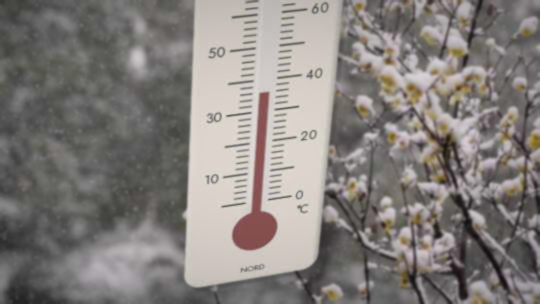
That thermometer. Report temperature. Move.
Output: 36 °C
